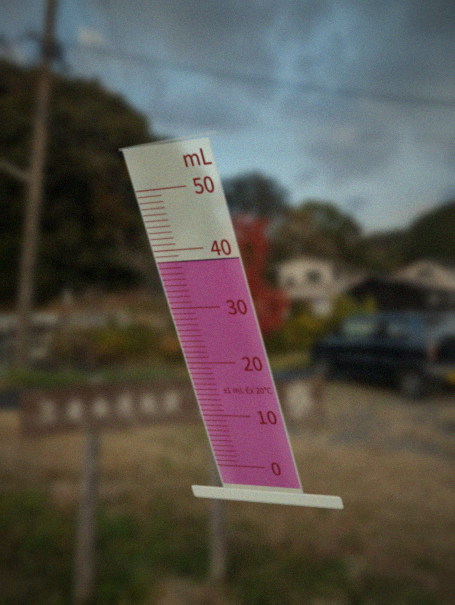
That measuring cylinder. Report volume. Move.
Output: 38 mL
